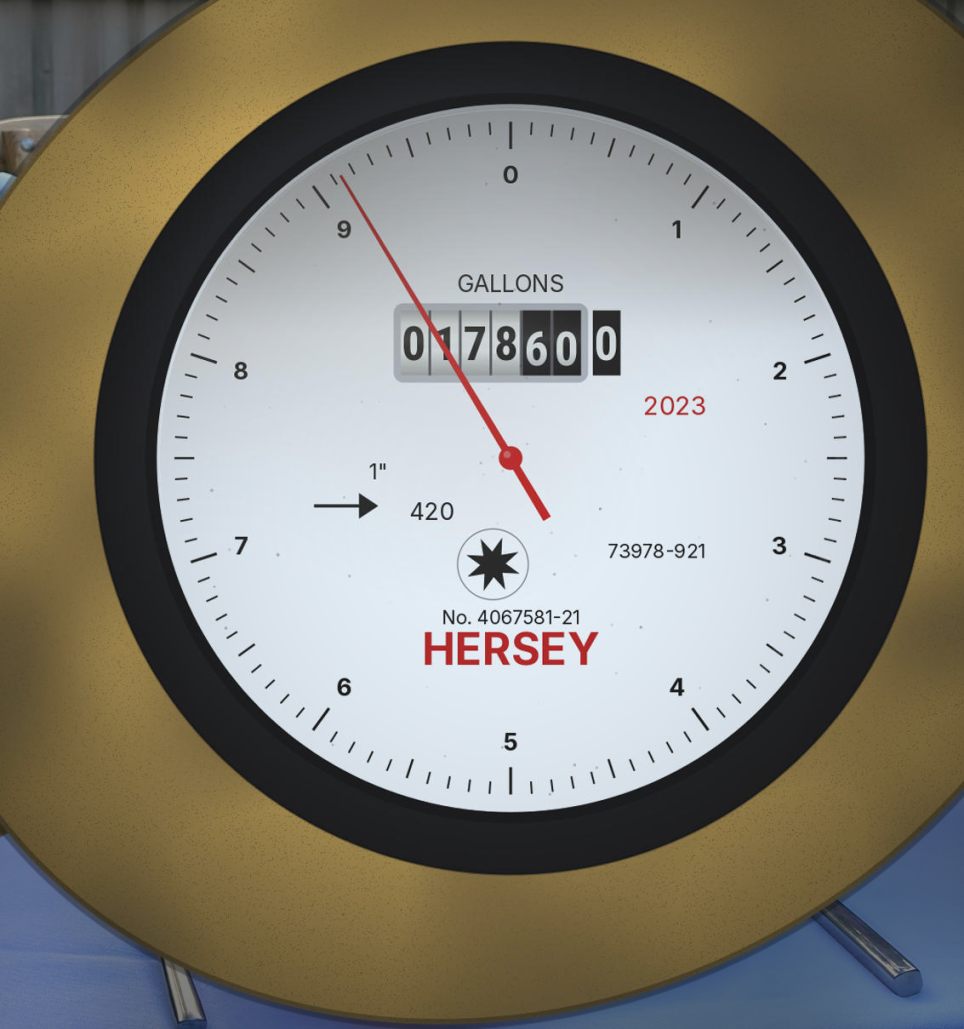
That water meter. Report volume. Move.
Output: 178599.1 gal
